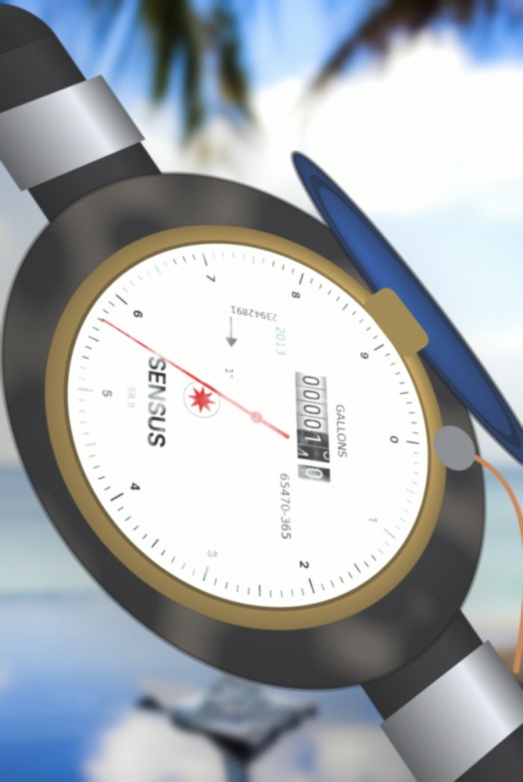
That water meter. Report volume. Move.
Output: 135.7 gal
